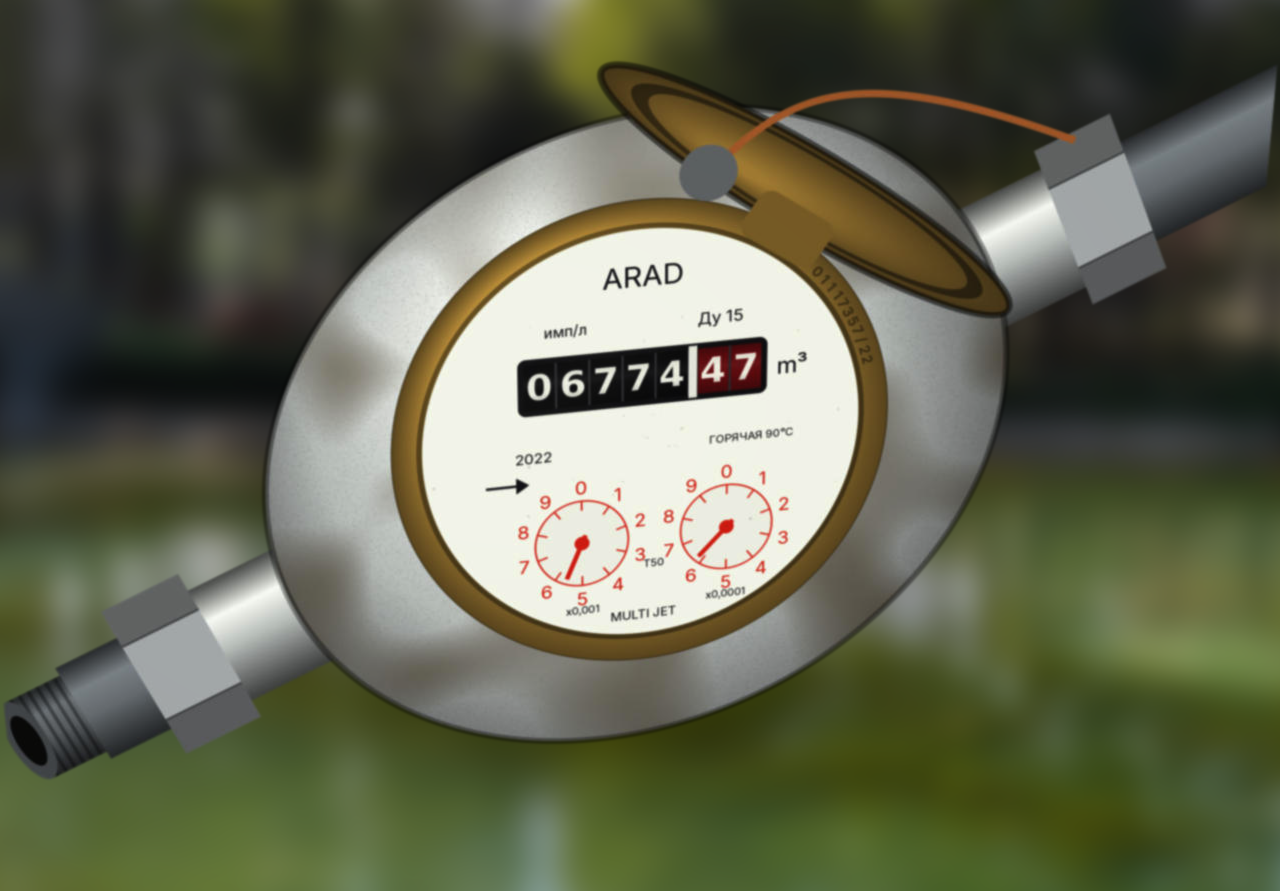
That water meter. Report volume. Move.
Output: 6774.4756 m³
